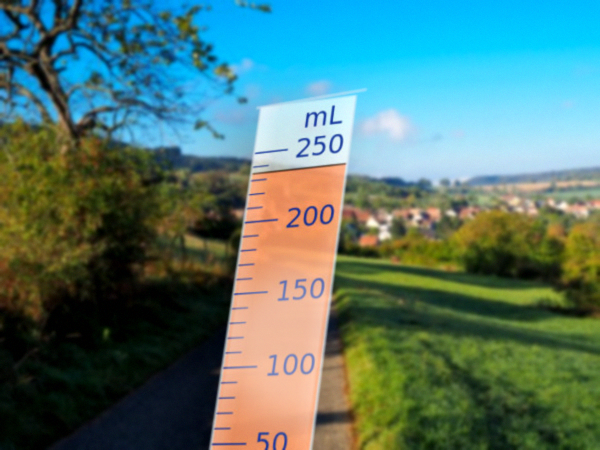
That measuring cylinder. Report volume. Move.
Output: 235 mL
